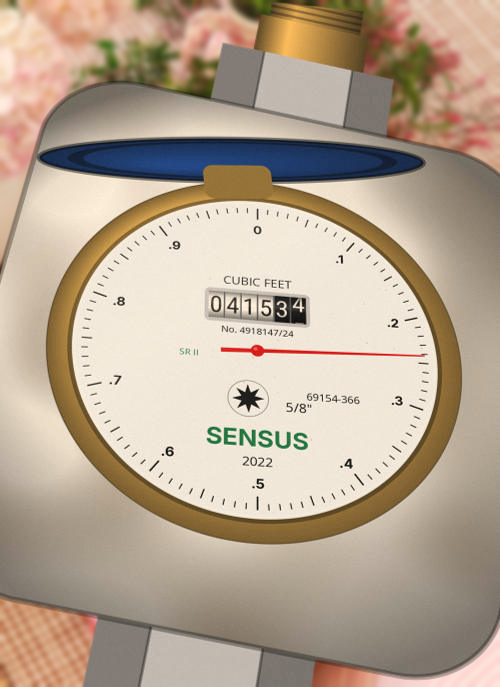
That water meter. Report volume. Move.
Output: 41534.24 ft³
